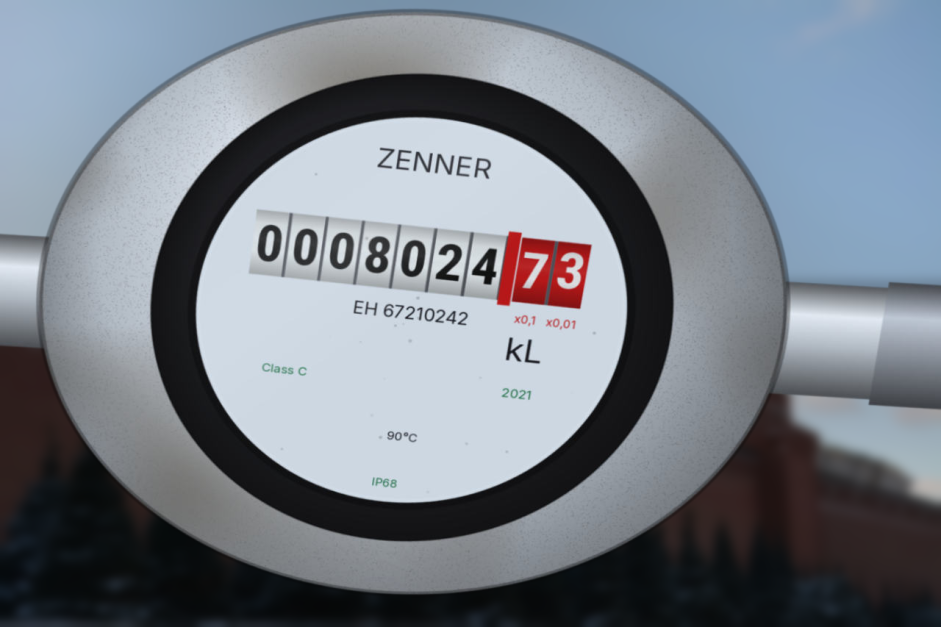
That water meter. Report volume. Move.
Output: 8024.73 kL
